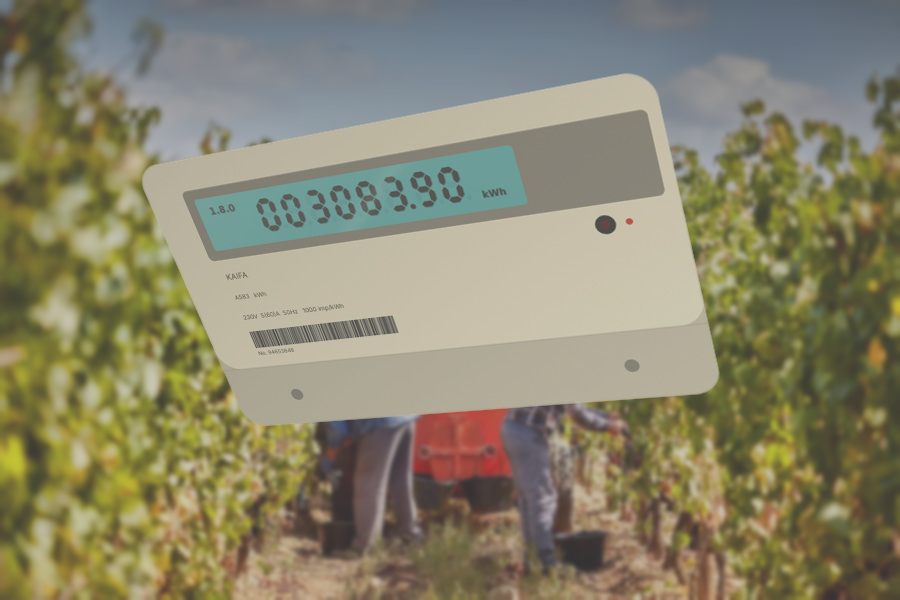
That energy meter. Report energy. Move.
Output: 3083.90 kWh
